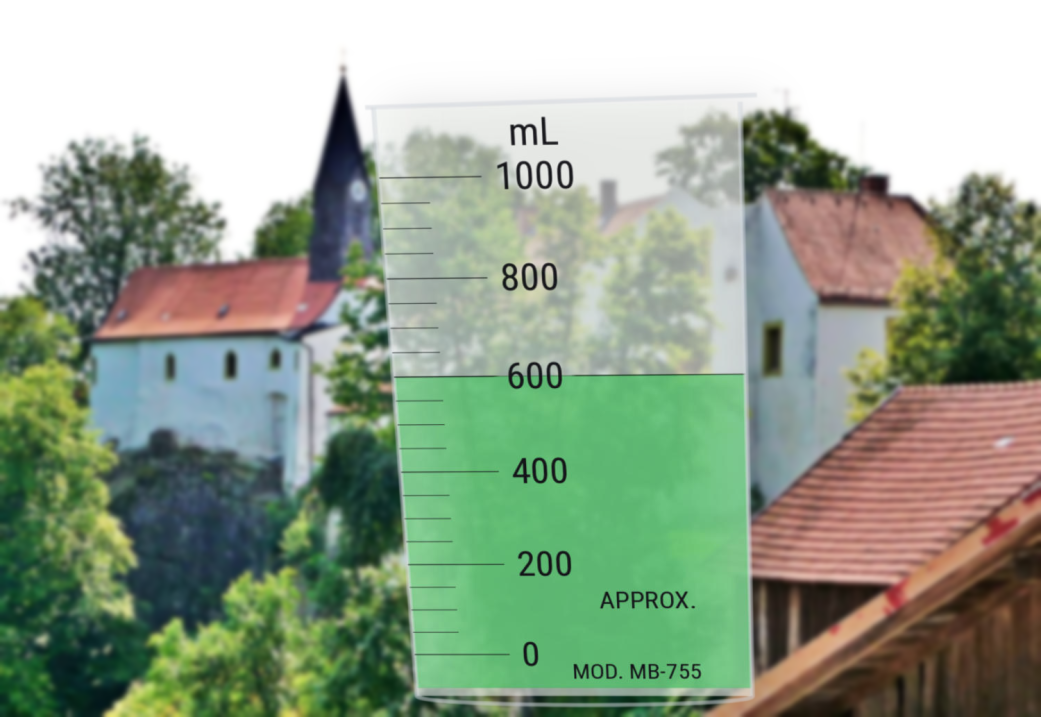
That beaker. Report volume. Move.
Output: 600 mL
